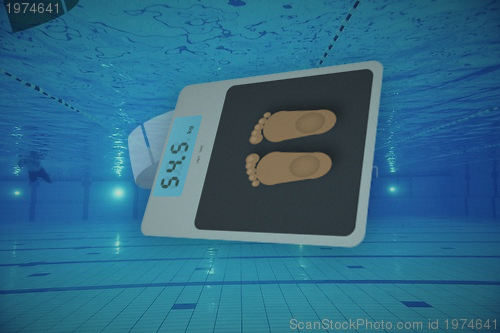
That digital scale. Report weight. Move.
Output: 54.5 kg
